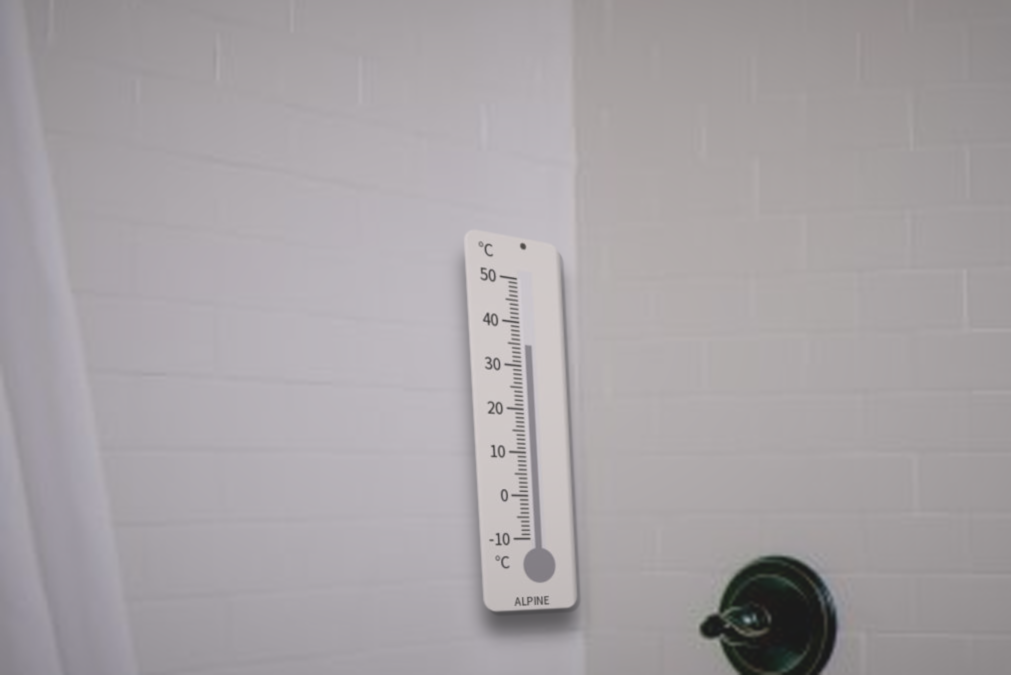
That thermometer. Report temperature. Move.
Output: 35 °C
